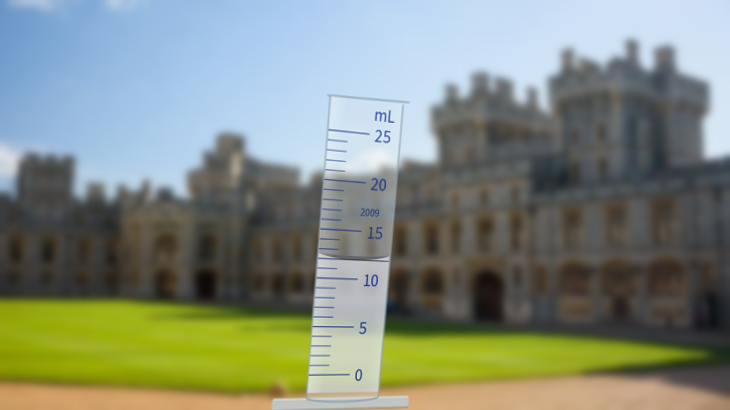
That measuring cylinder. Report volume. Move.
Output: 12 mL
